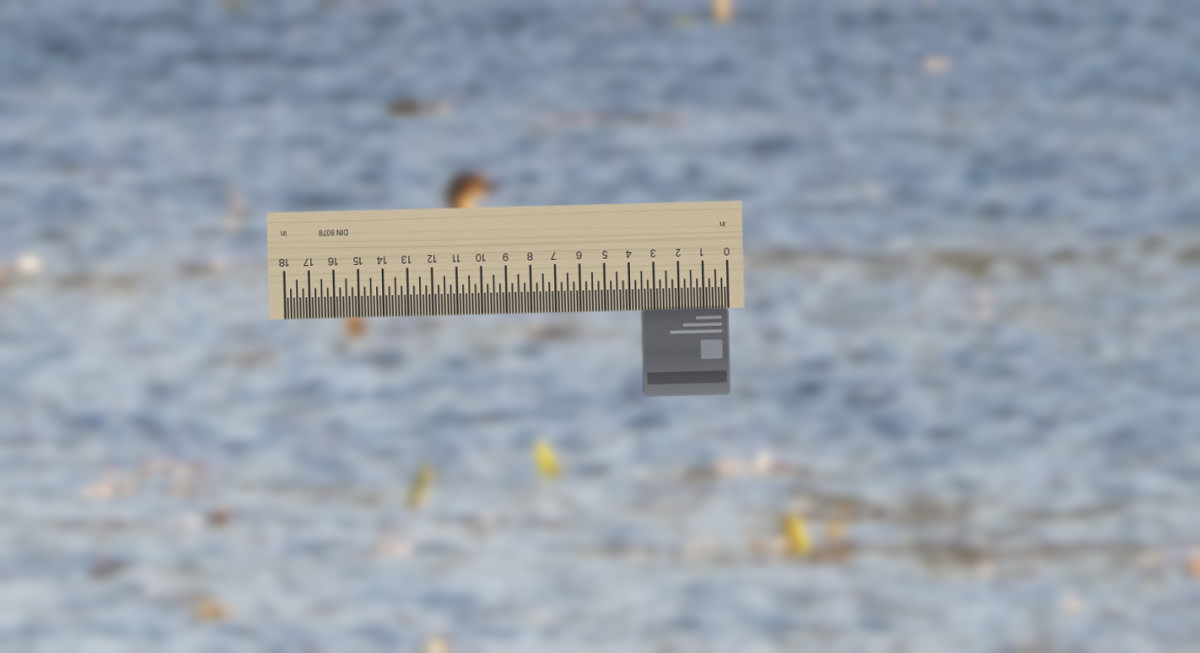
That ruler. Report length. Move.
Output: 3.5 in
